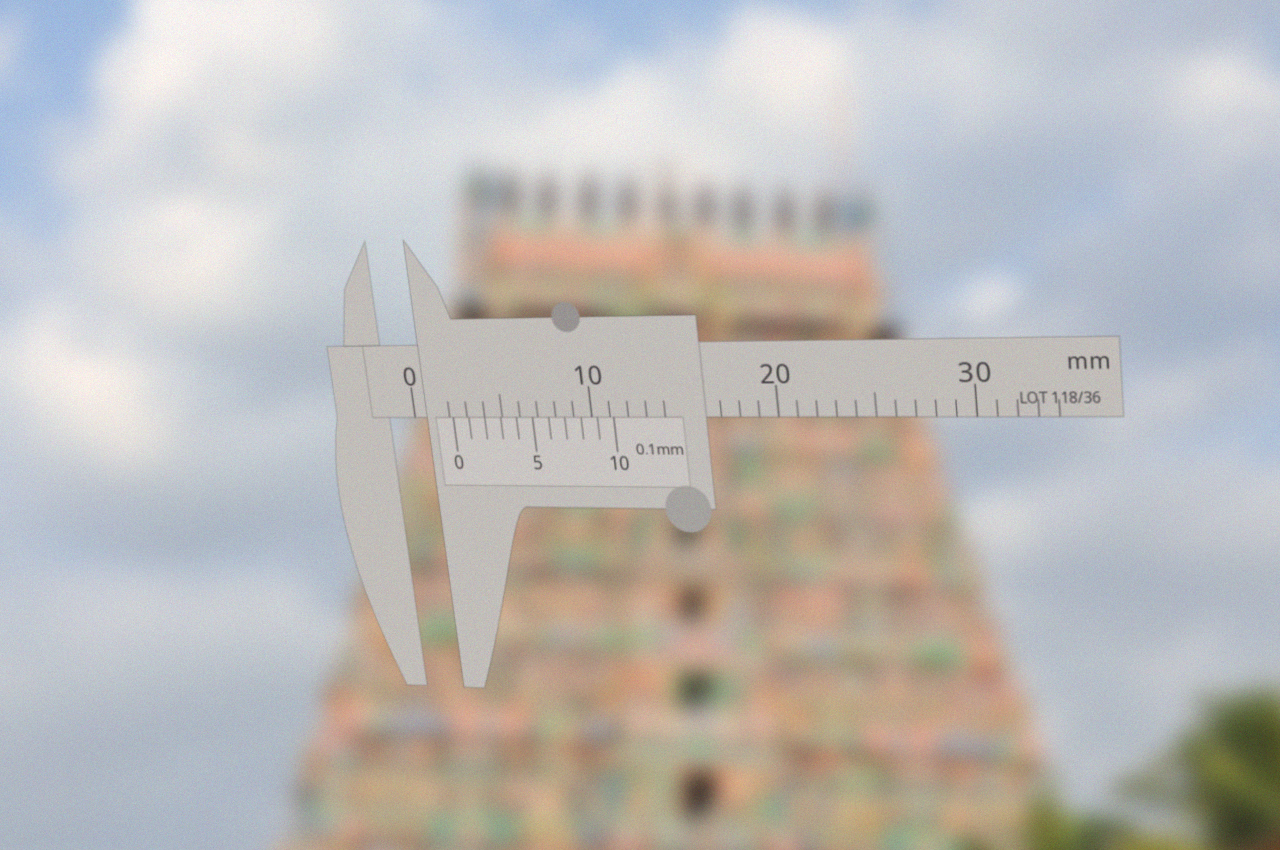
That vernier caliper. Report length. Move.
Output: 2.2 mm
